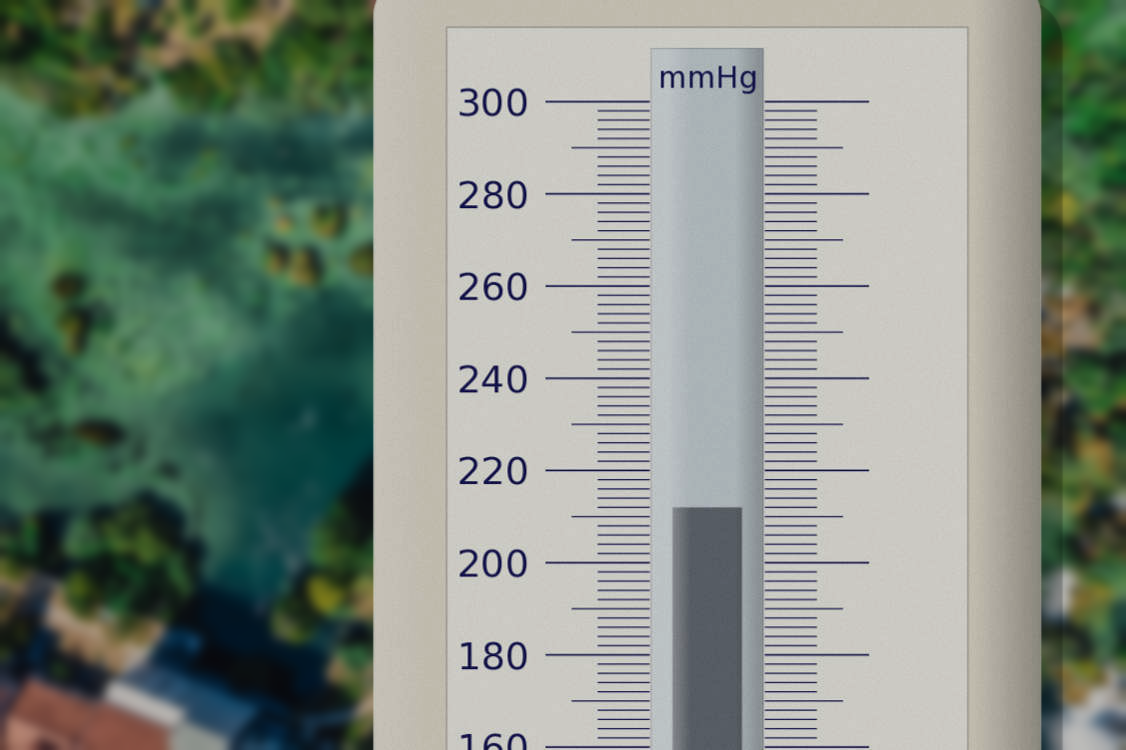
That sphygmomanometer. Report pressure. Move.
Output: 212 mmHg
